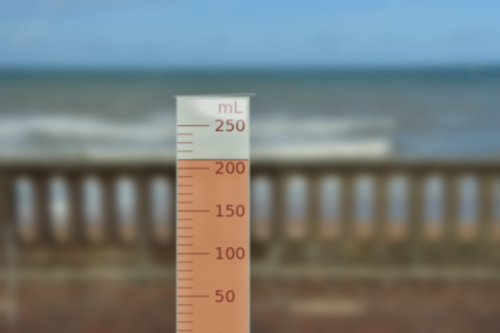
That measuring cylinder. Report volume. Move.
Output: 210 mL
